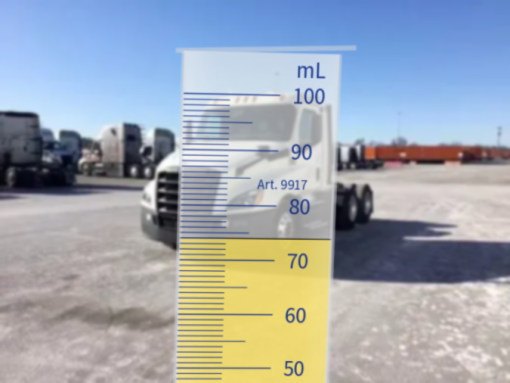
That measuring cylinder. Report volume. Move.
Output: 74 mL
